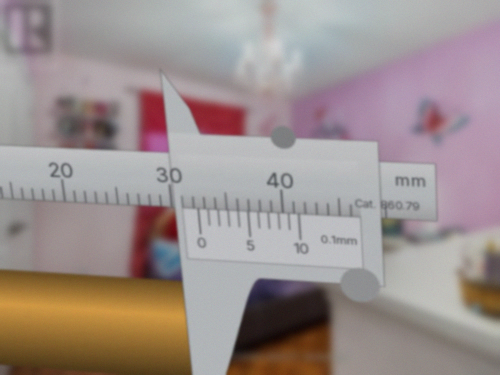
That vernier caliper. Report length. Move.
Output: 32.4 mm
